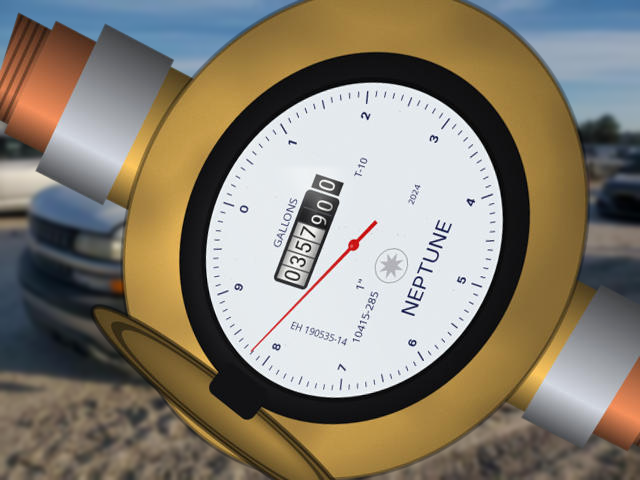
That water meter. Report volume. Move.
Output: 357898.2 gal
